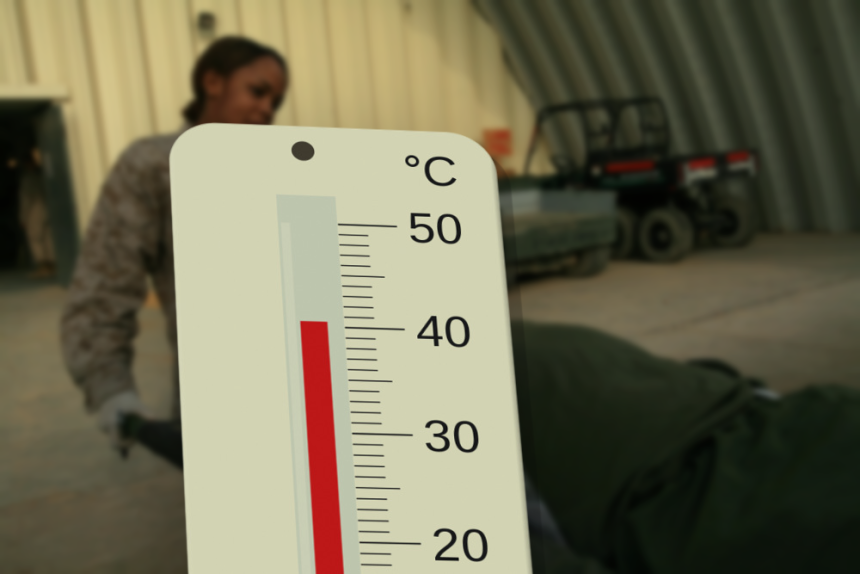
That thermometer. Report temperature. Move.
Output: 40.5 °C
